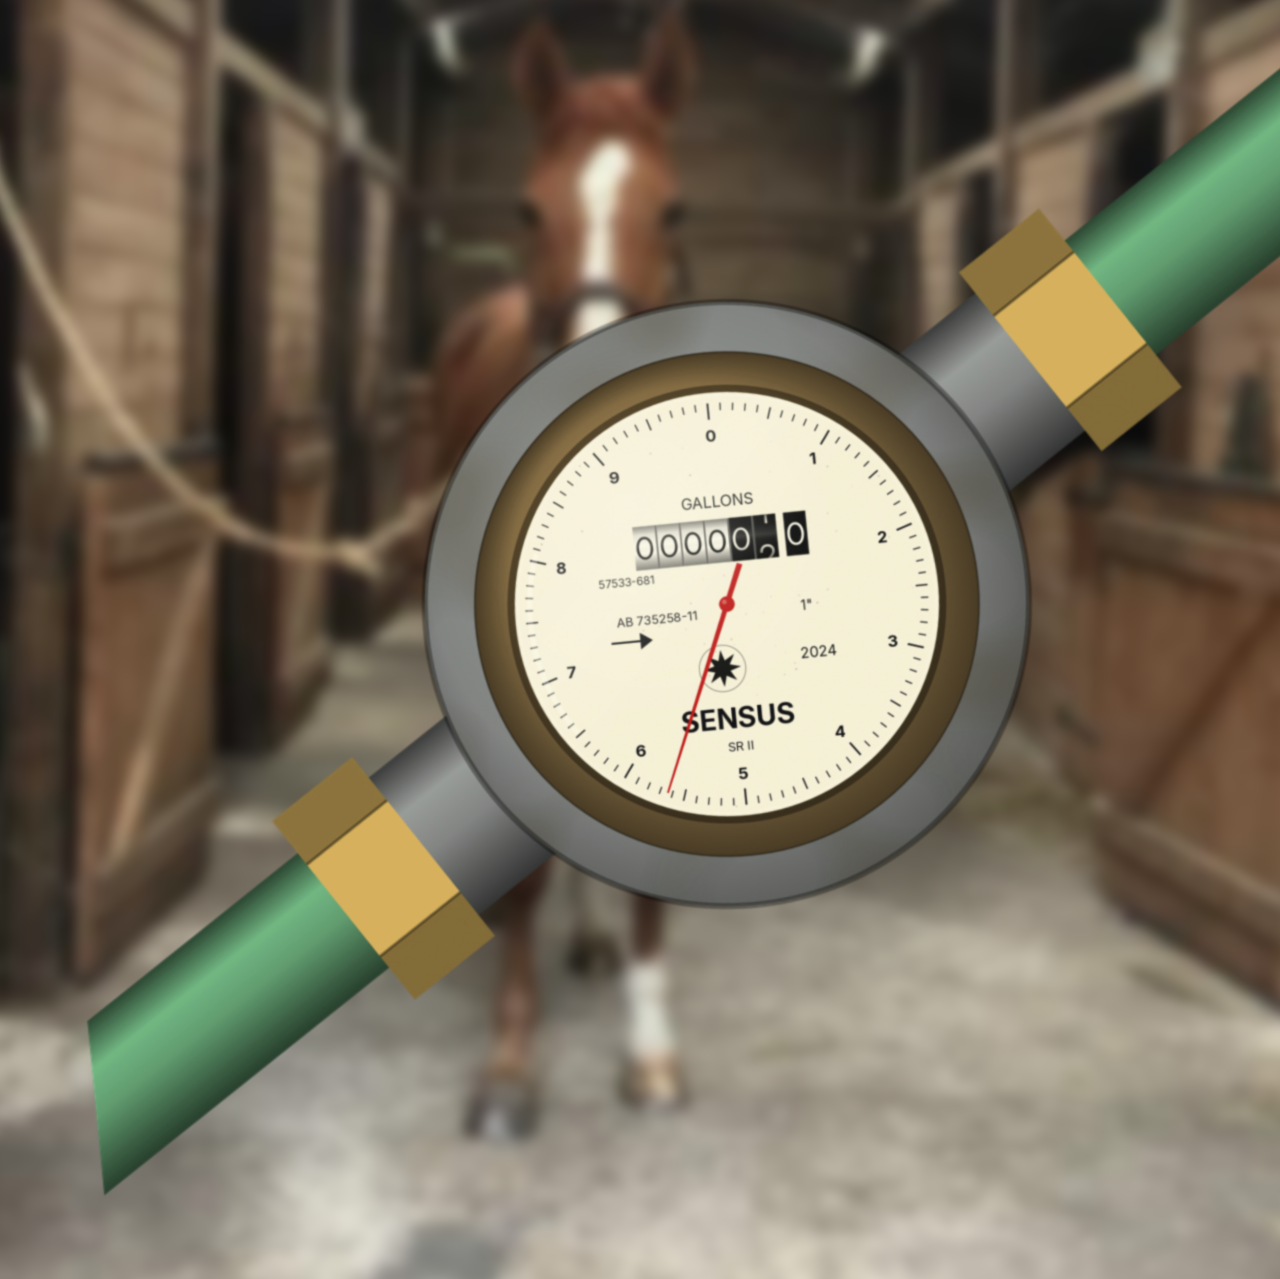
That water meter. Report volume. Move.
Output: 15.6 gal
